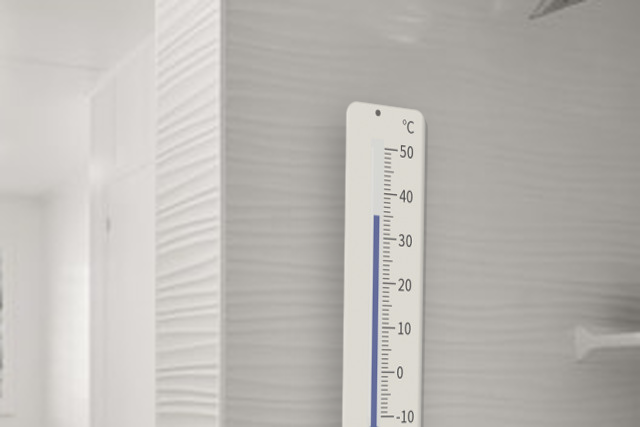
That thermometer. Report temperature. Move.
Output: 35 °C
